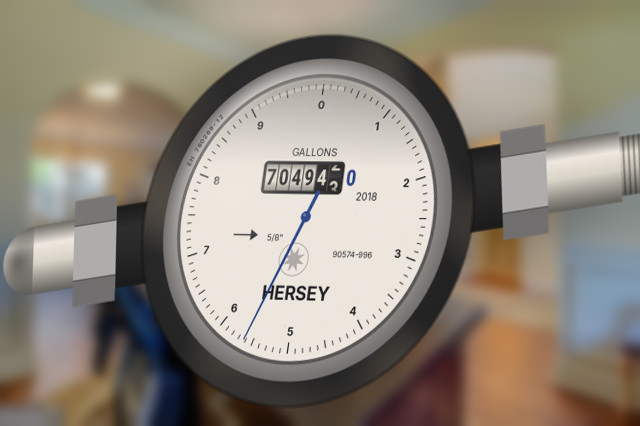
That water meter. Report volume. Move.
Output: 7049425.6 gal
